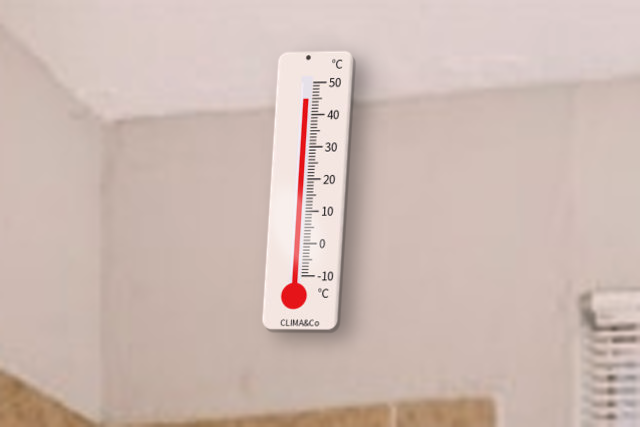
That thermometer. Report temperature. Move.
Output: 45 °C
